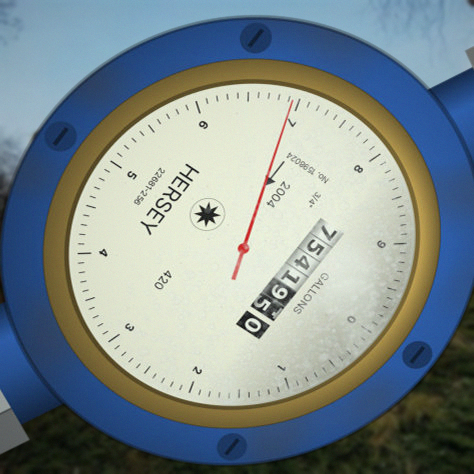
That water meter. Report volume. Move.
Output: 7541946.9 gal
